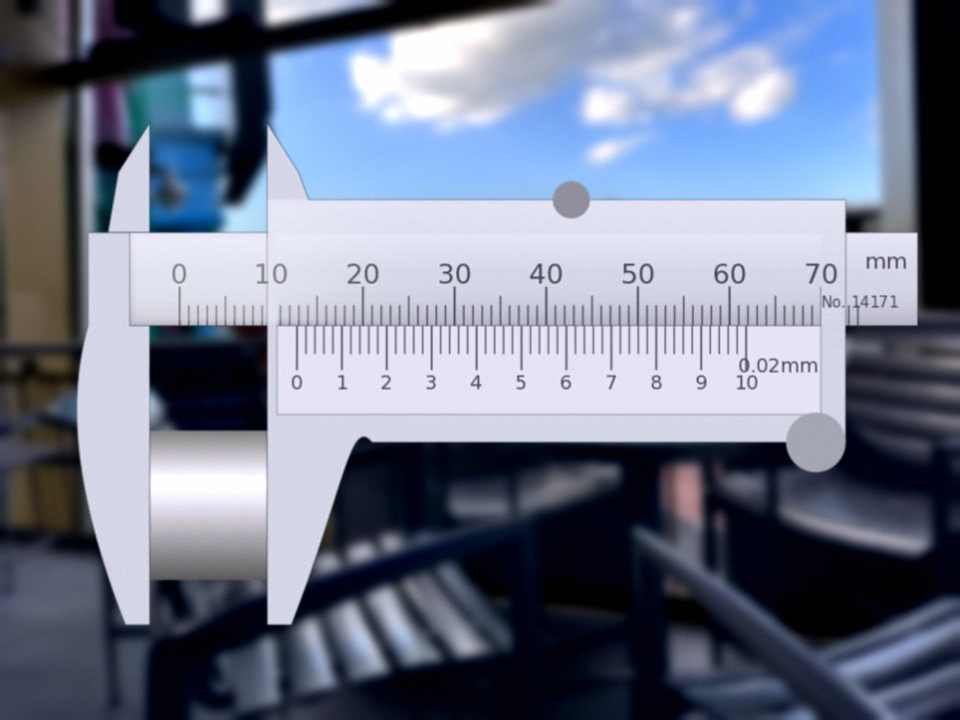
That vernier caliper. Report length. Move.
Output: 12.8 mm
